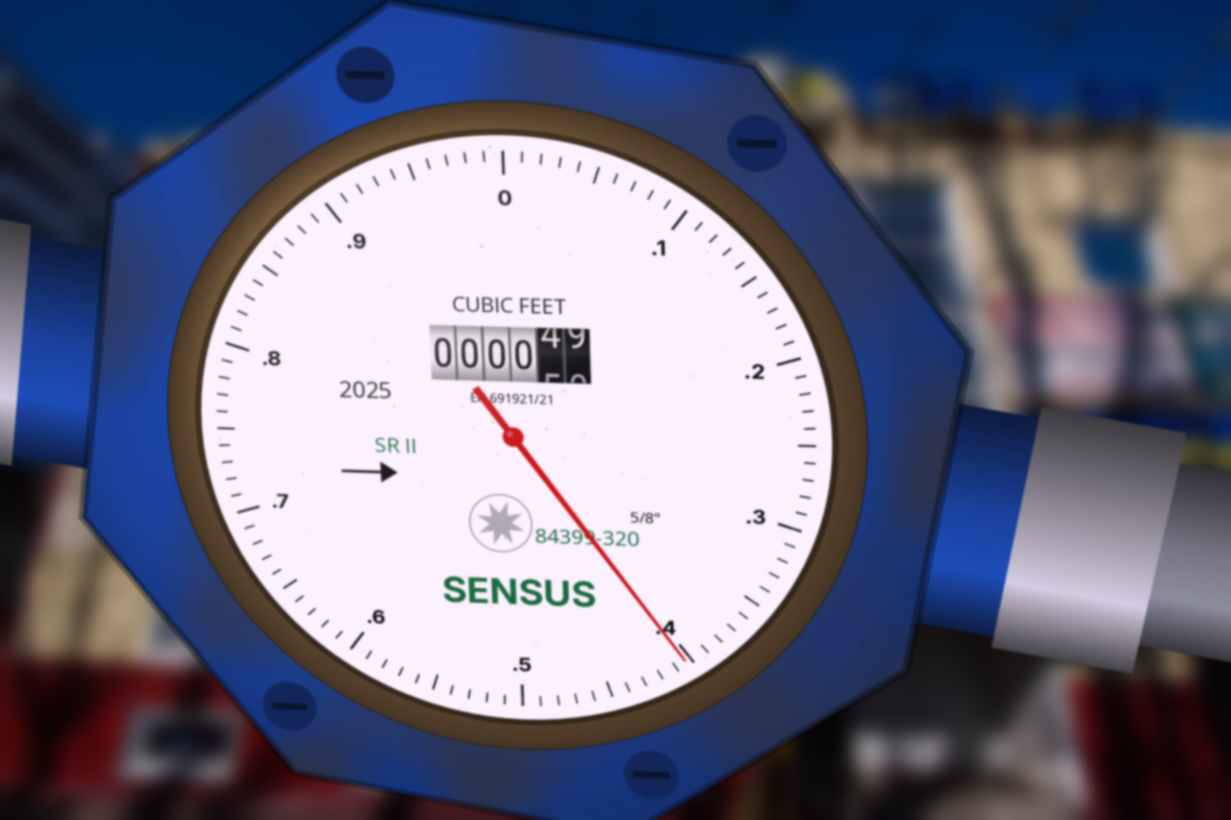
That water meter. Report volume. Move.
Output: 49.40 ft³
